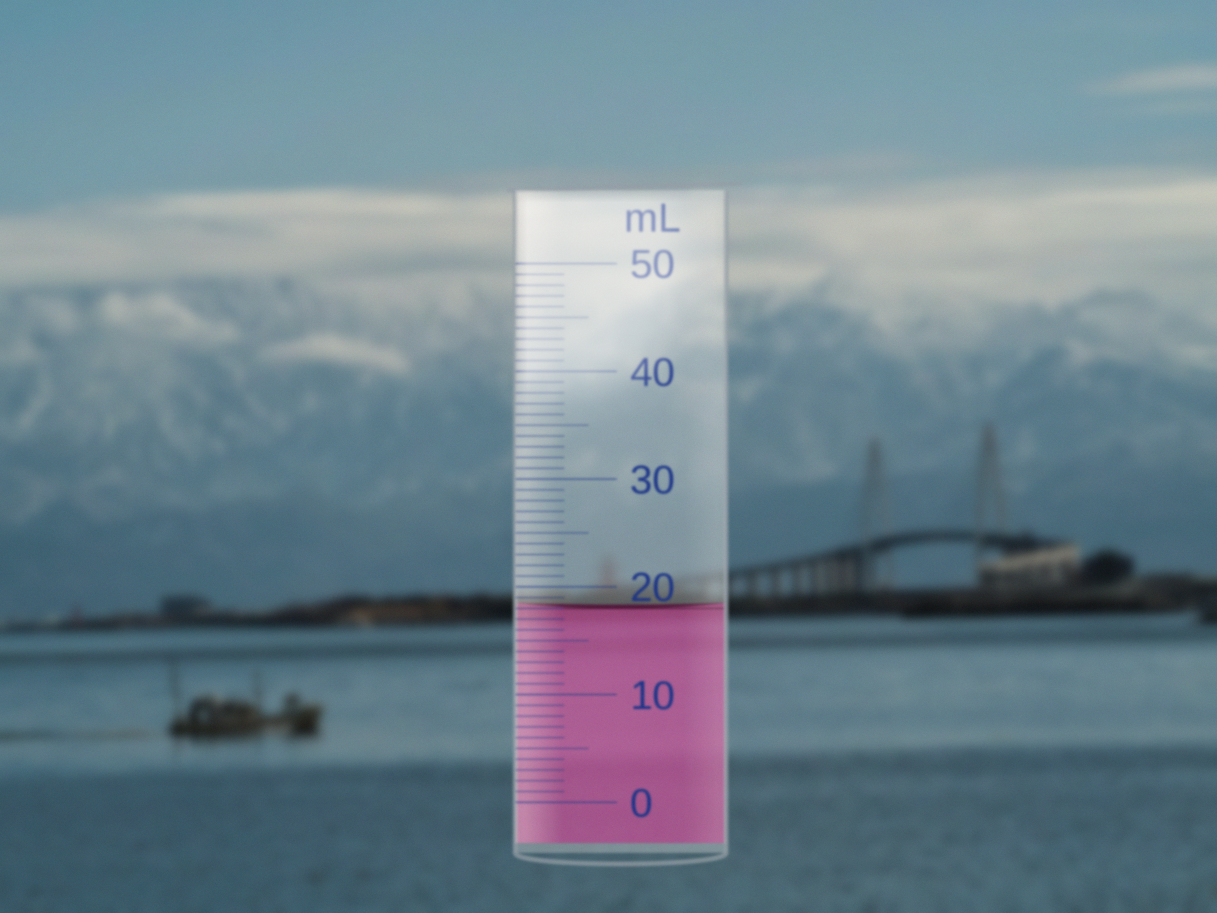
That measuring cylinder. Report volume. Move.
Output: 18 mL
